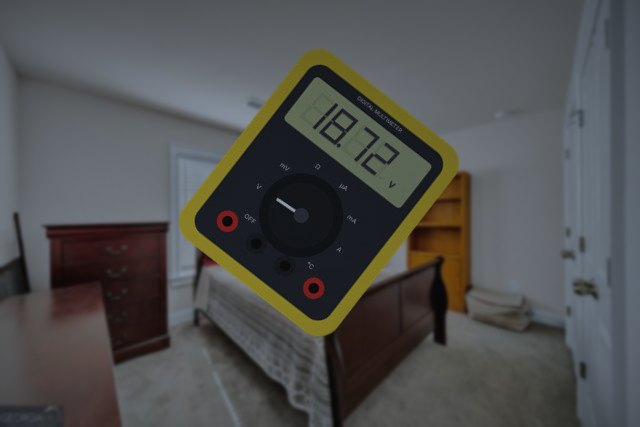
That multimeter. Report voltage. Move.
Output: 18.72 V
